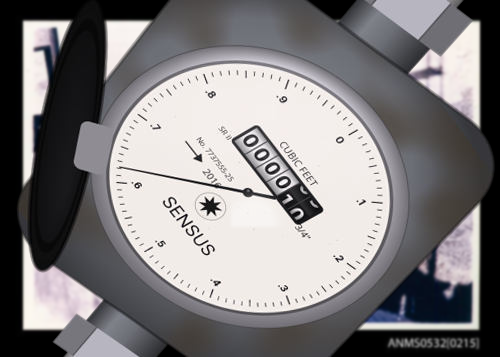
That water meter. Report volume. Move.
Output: 9.62 ft³
